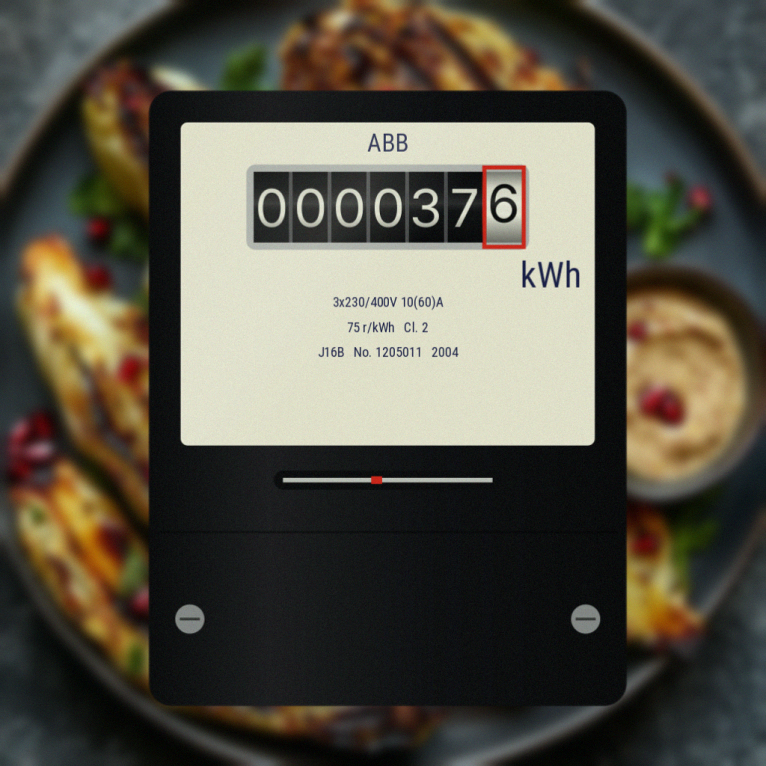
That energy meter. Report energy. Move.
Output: 37.6 kWh
